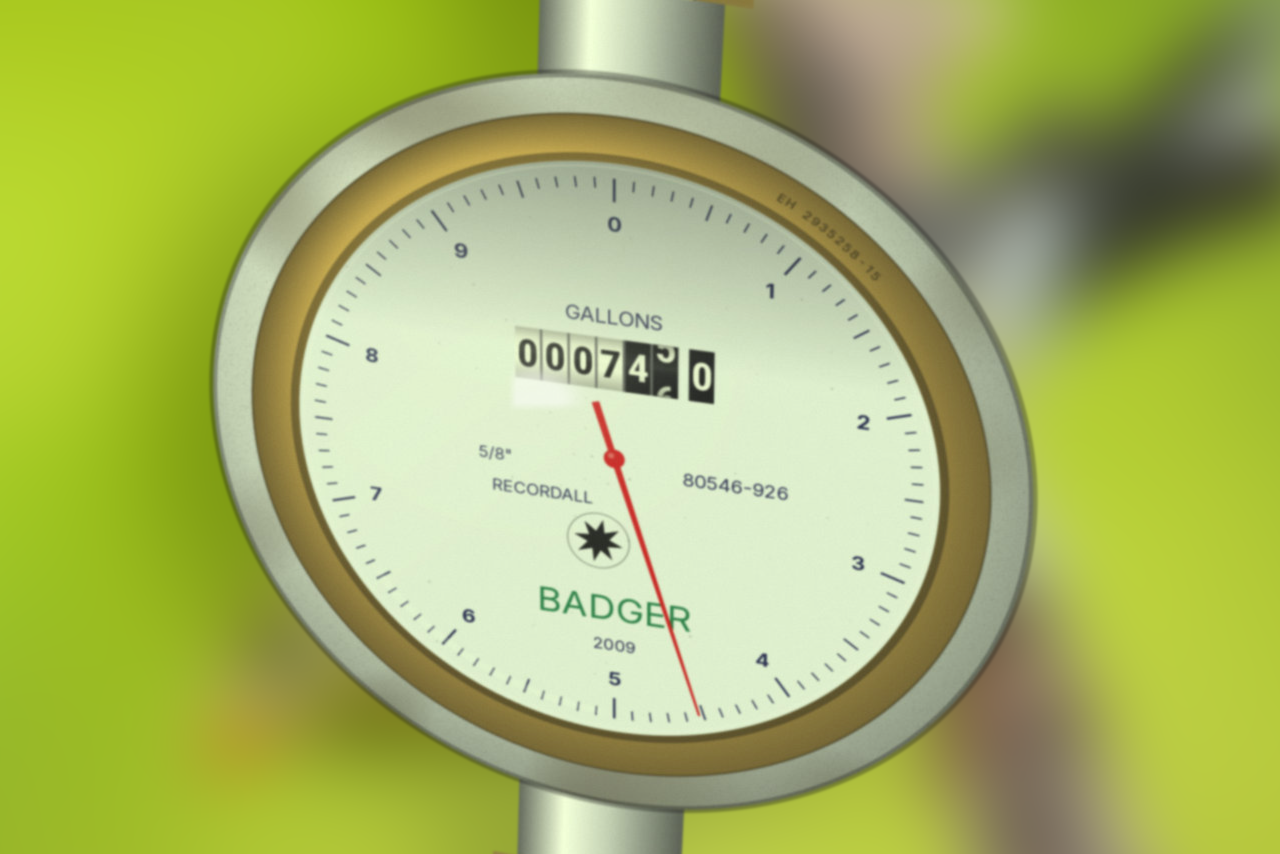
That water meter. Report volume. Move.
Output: 7454.5 gal
